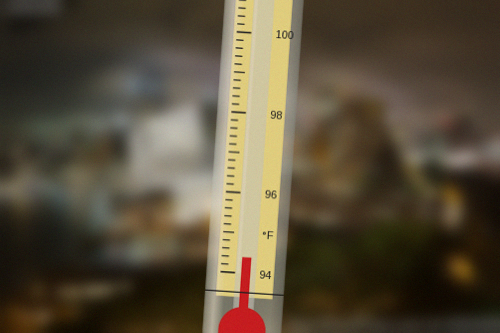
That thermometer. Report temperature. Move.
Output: 94.4 °F
